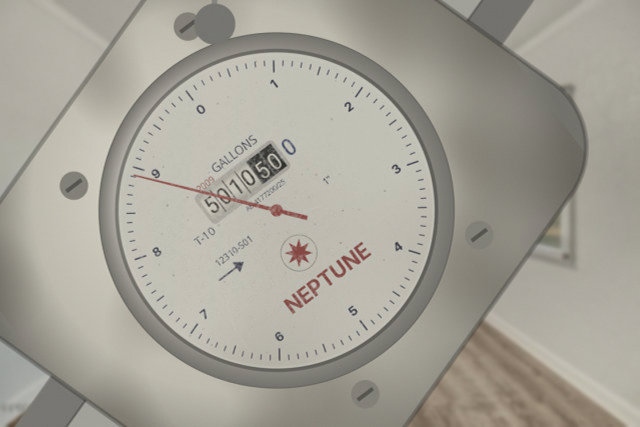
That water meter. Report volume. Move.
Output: 5010498.9 gal
